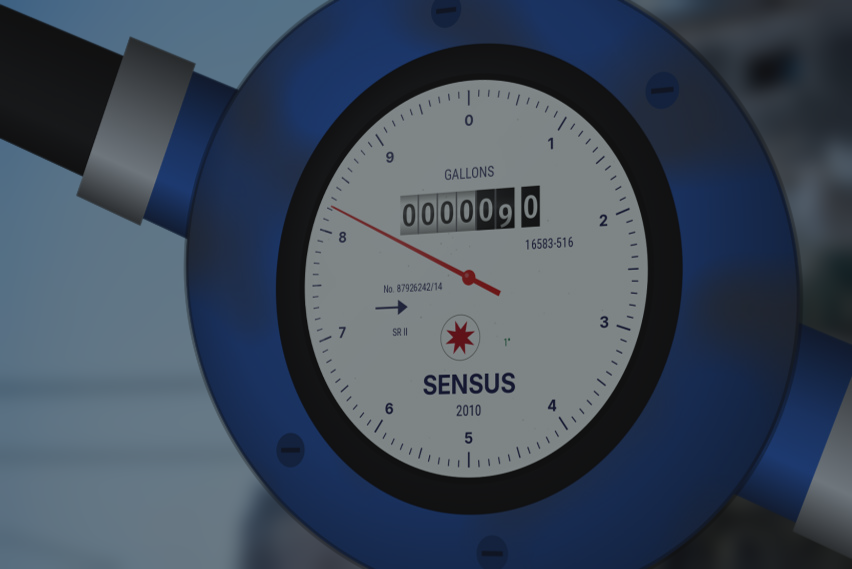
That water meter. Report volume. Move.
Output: 88.2 gal
